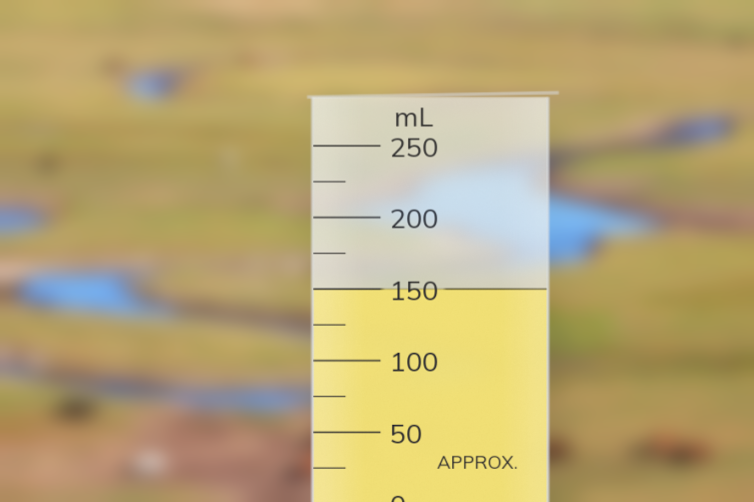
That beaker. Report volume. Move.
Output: 150 mL
